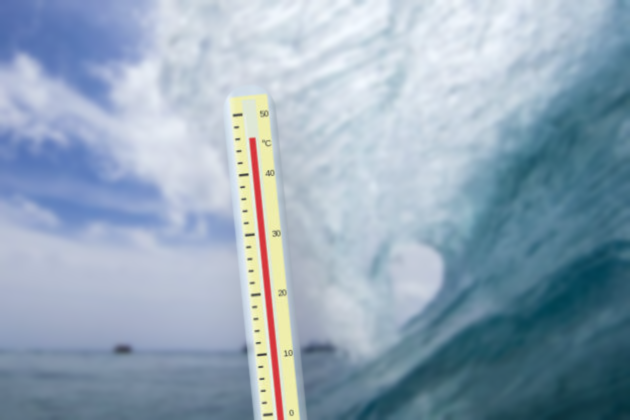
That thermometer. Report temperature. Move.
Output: 46 °C
